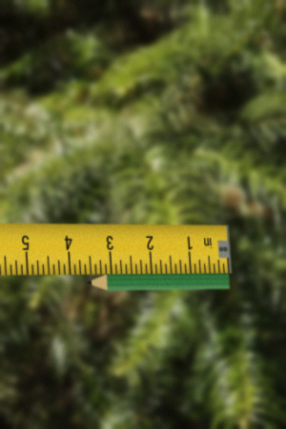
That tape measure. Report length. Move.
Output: 3.625 in
